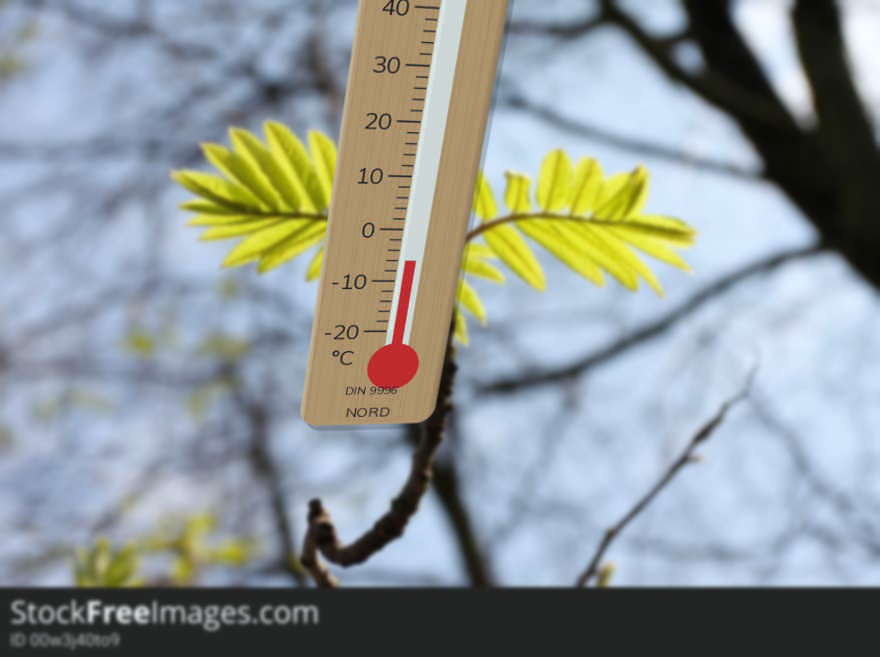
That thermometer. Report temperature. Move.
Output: -6 °C
